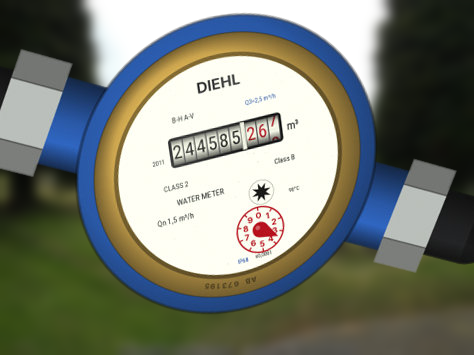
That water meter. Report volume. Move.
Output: 244585.2673 m³
